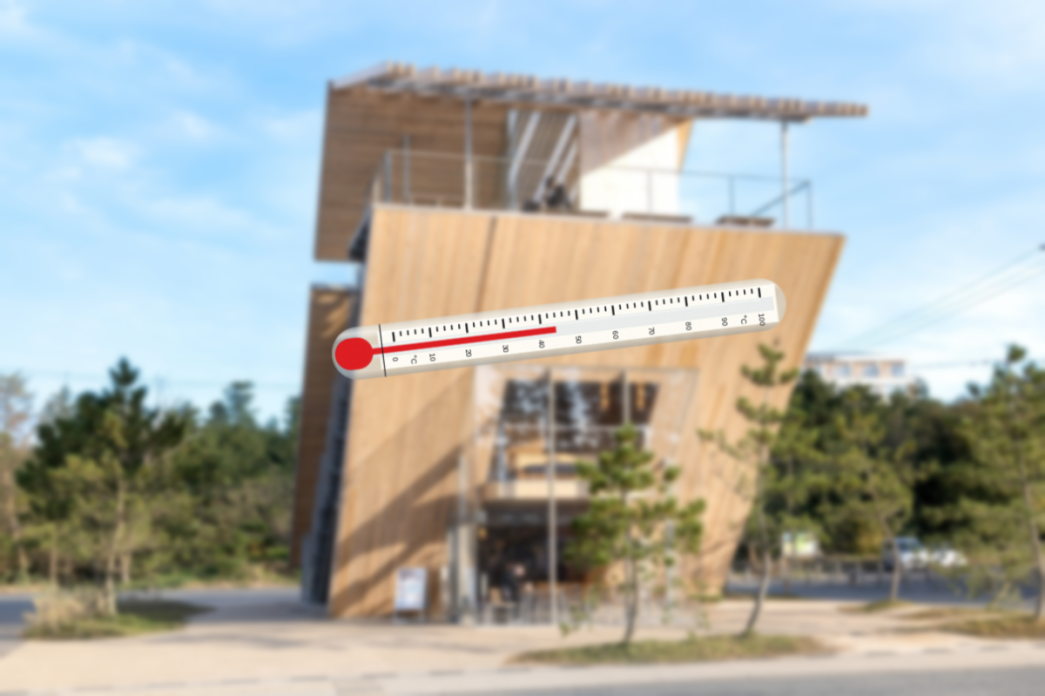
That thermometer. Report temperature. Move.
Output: 44 °C
